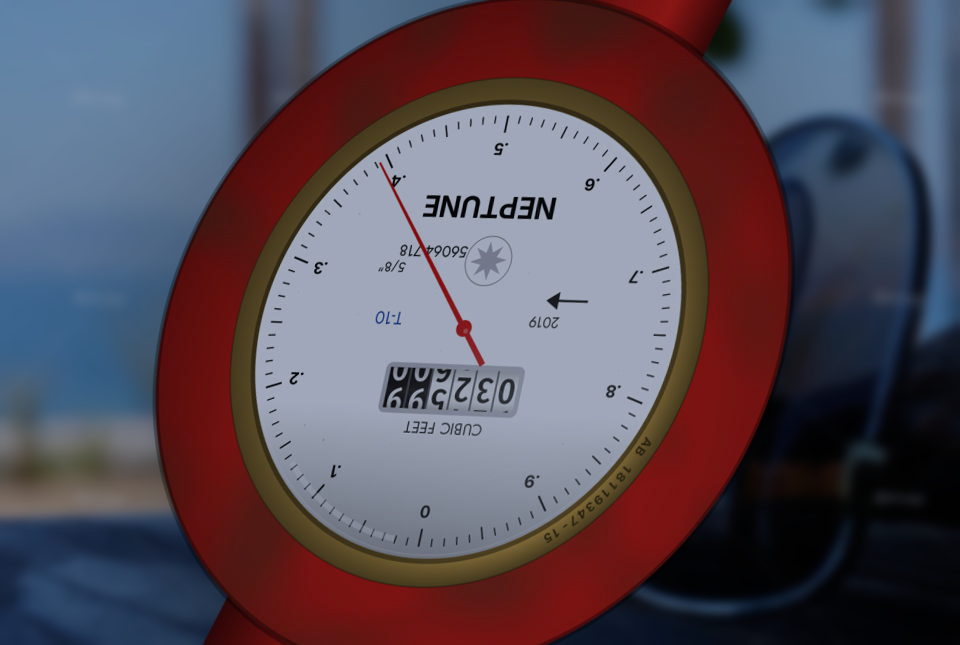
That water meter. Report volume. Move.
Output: 32599.39 ft³
